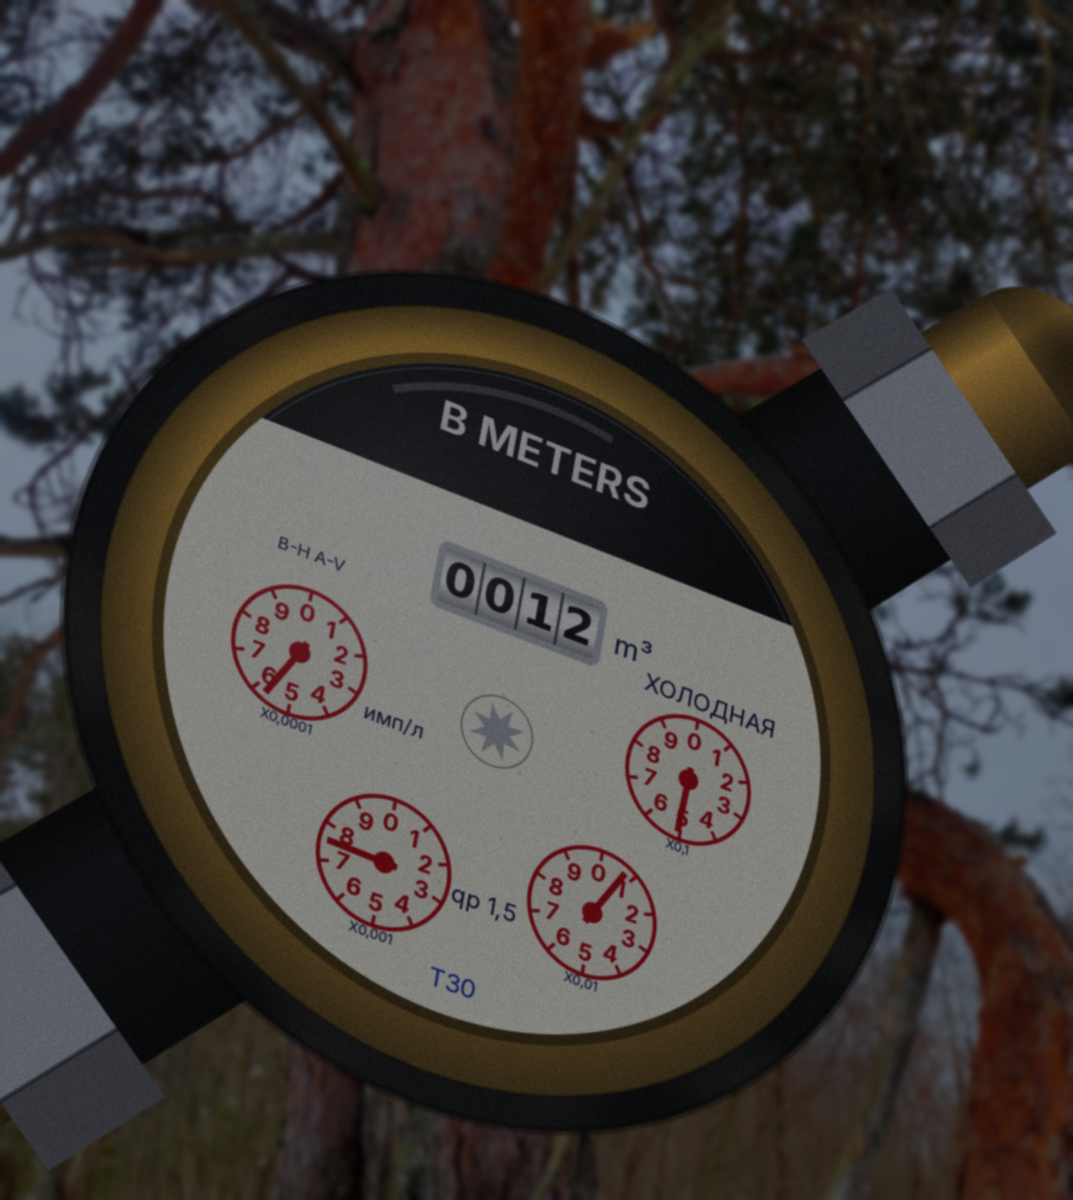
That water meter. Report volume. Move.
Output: 12.5075 m³
